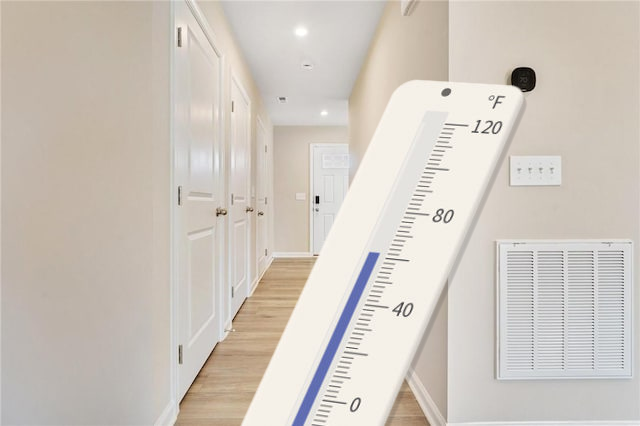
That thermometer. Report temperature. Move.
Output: 62 °F
